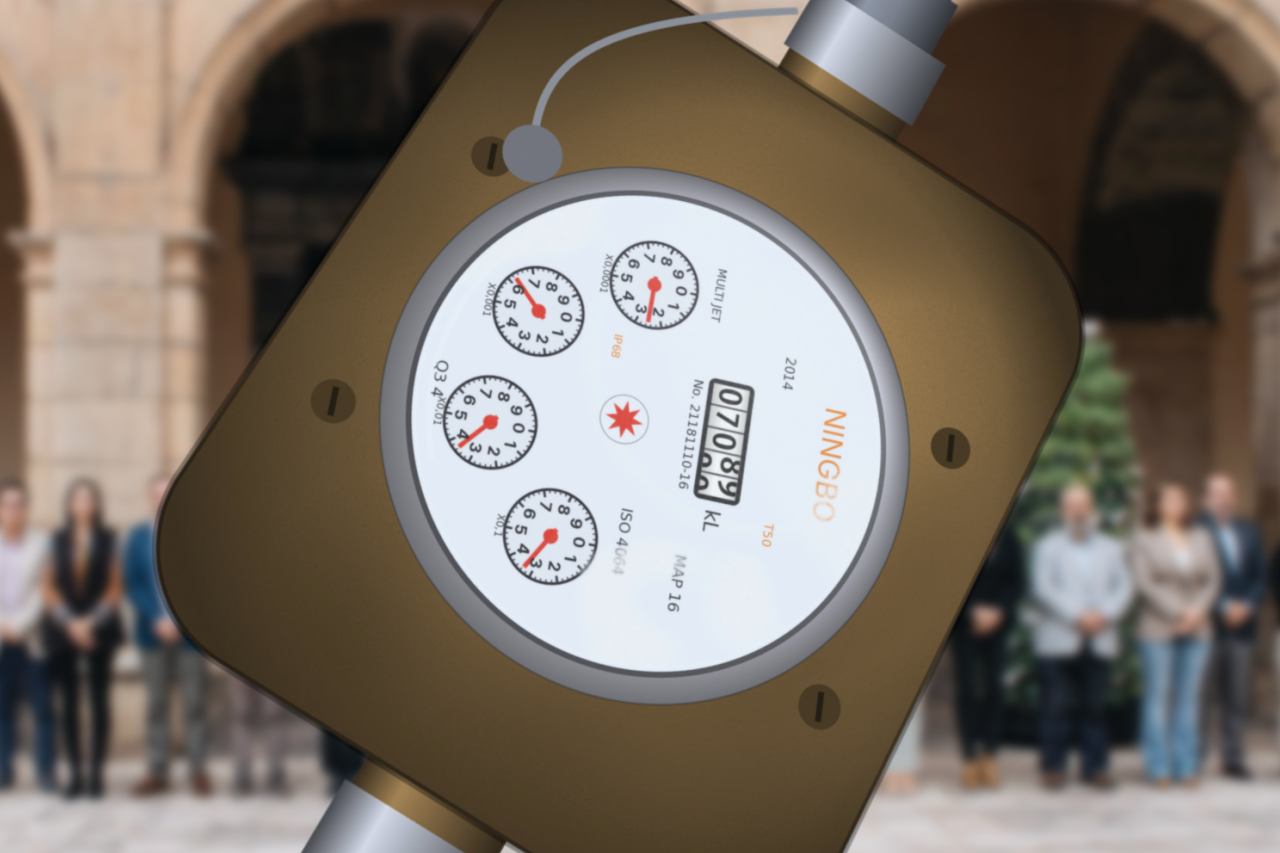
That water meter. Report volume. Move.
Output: 7089.3362 kL
